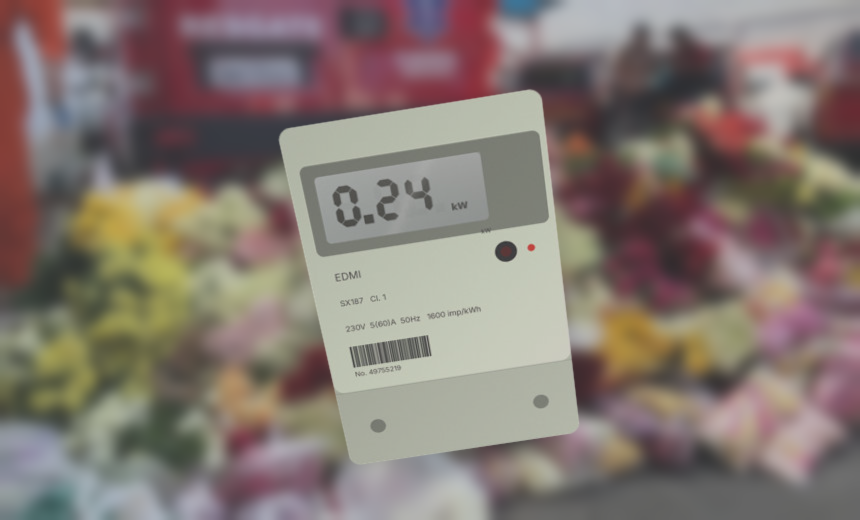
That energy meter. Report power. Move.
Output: 0.24 kW
